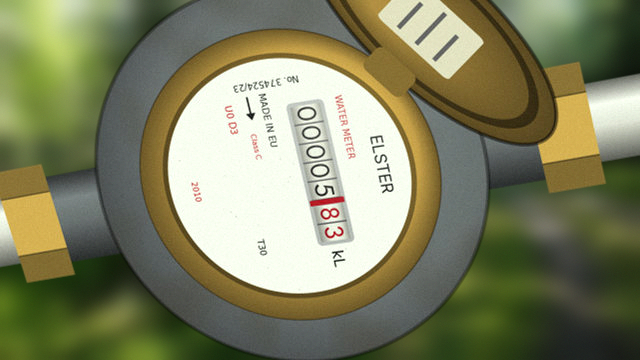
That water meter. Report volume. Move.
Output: 5.83 kL
